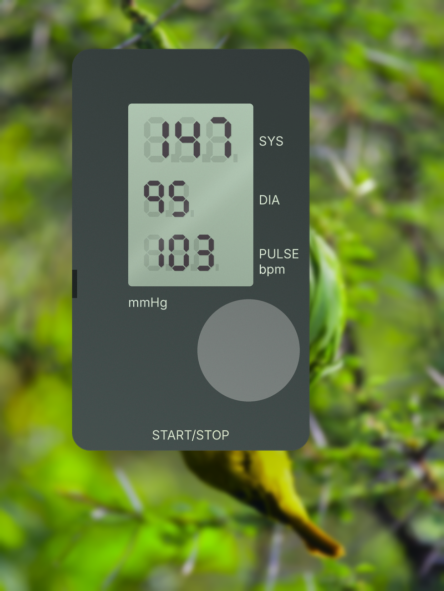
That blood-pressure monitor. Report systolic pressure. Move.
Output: 147 mmHg
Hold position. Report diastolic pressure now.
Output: 95 mmHg
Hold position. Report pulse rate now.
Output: 103 bpm
